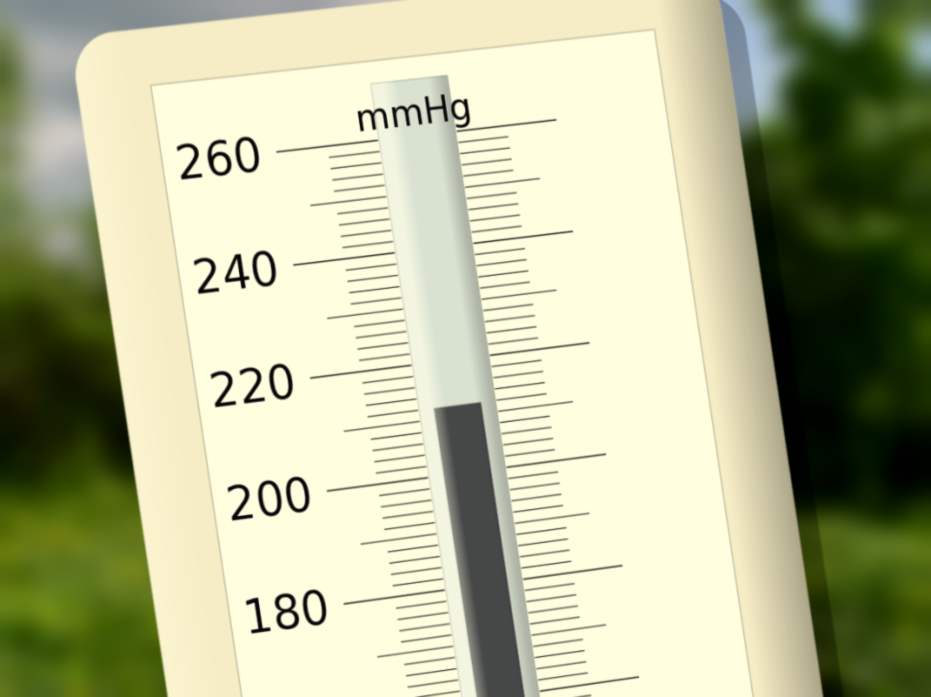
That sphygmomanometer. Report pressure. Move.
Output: 212 mmHg
